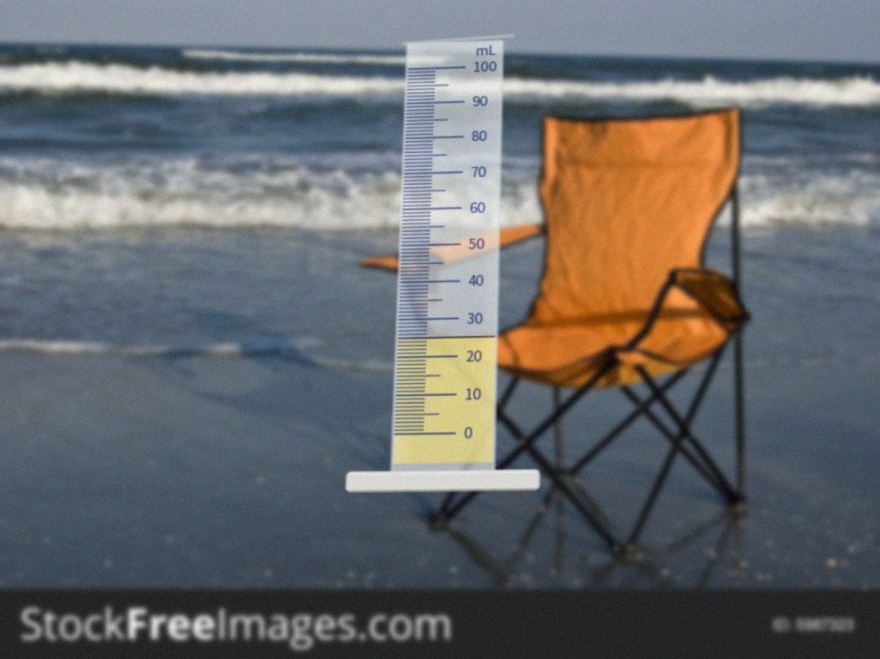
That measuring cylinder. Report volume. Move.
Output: 25 mL
